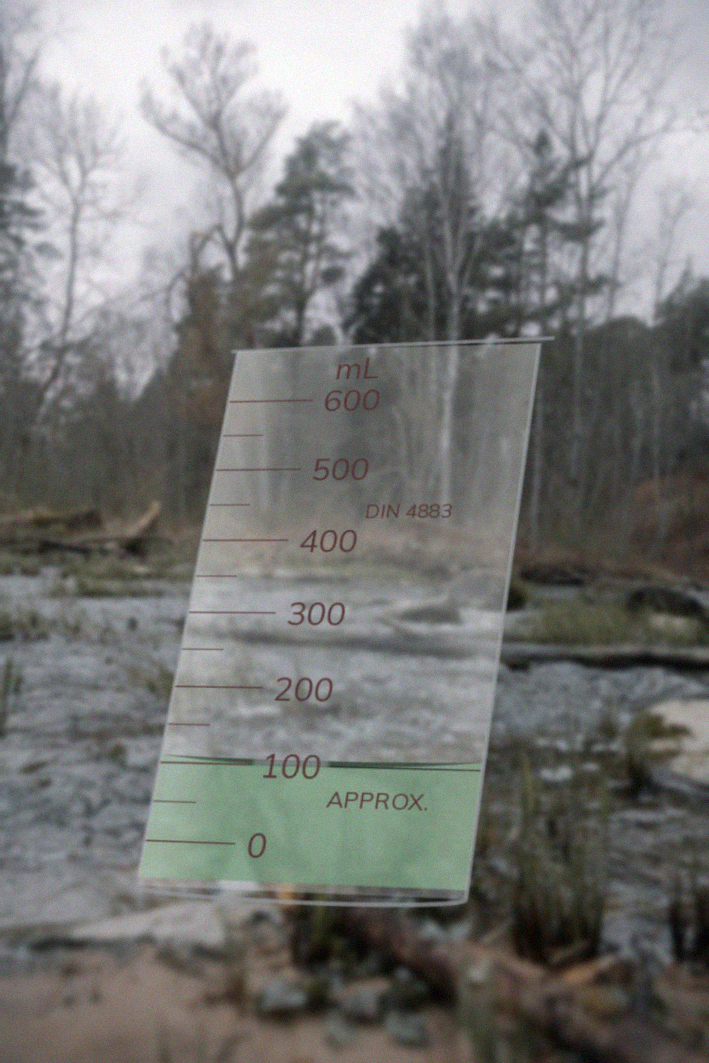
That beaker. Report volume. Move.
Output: 100 mL
